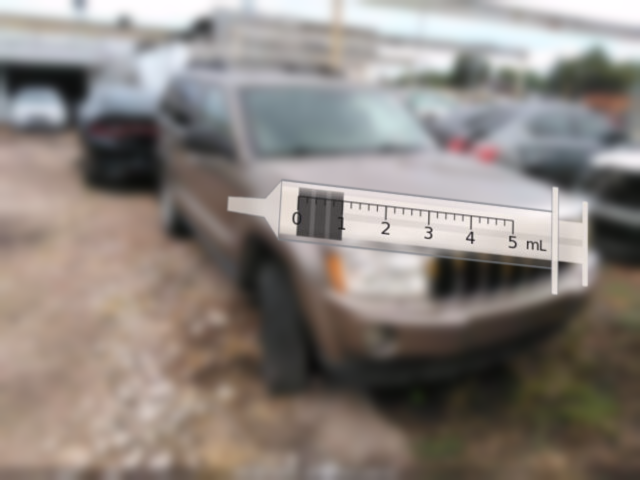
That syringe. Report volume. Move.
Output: 0 mL
